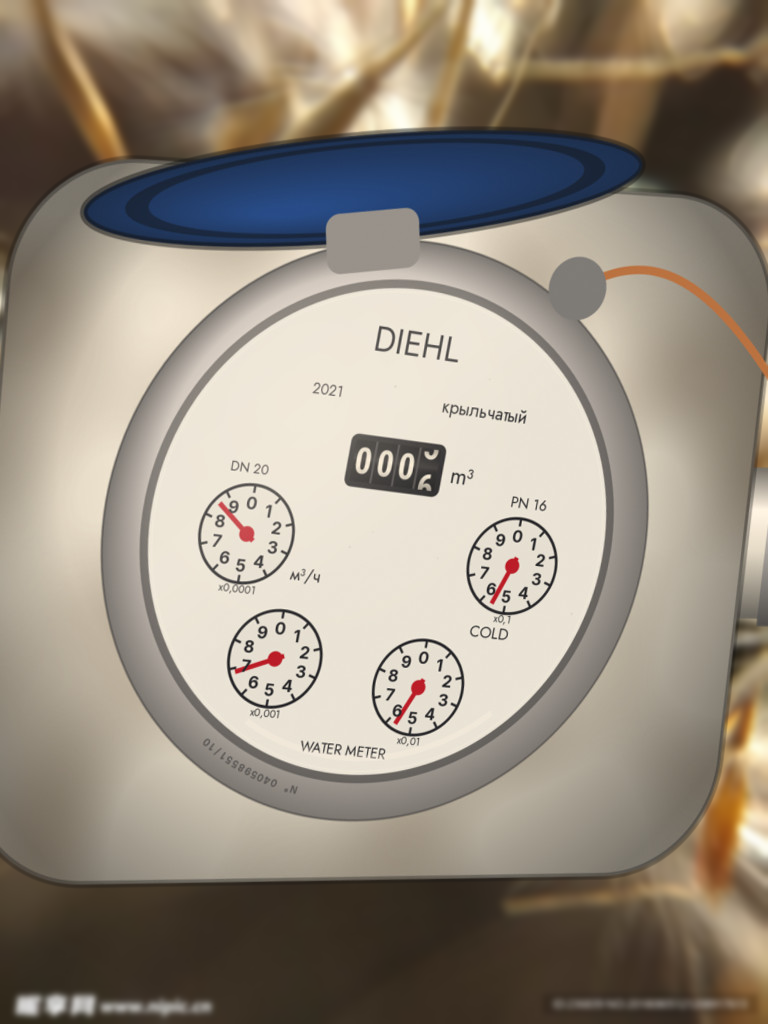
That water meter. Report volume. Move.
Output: 5.5568 m³
